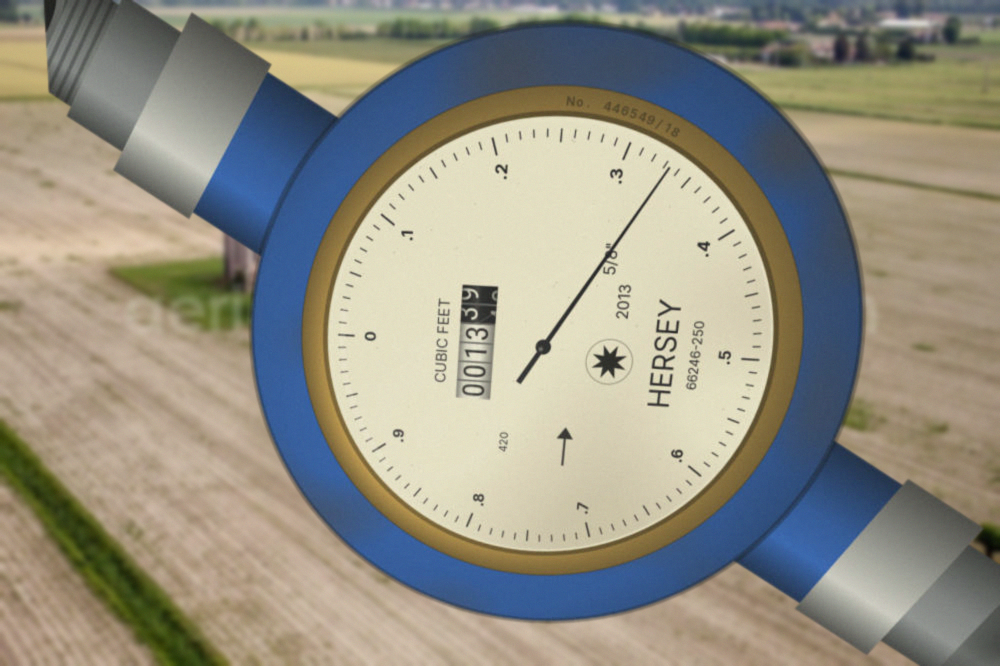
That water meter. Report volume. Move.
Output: 1339.33 ft³
